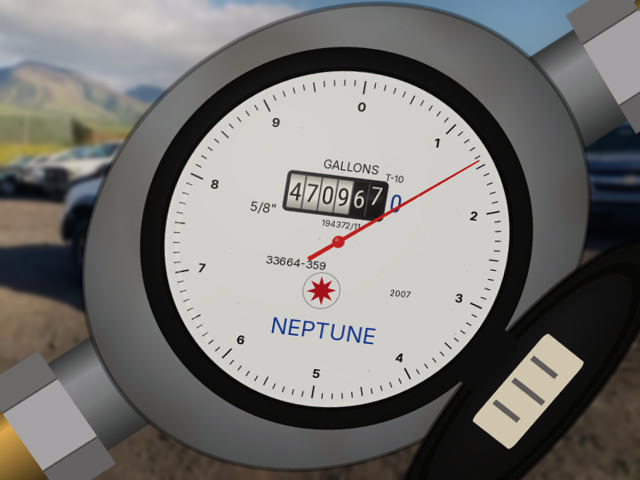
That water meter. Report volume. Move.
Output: 4709671.4 gal
